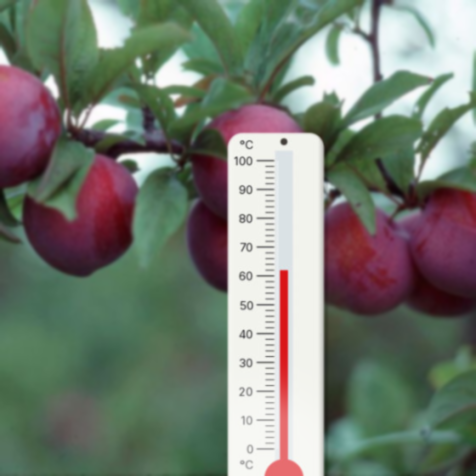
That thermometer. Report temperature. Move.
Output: 62 °C
